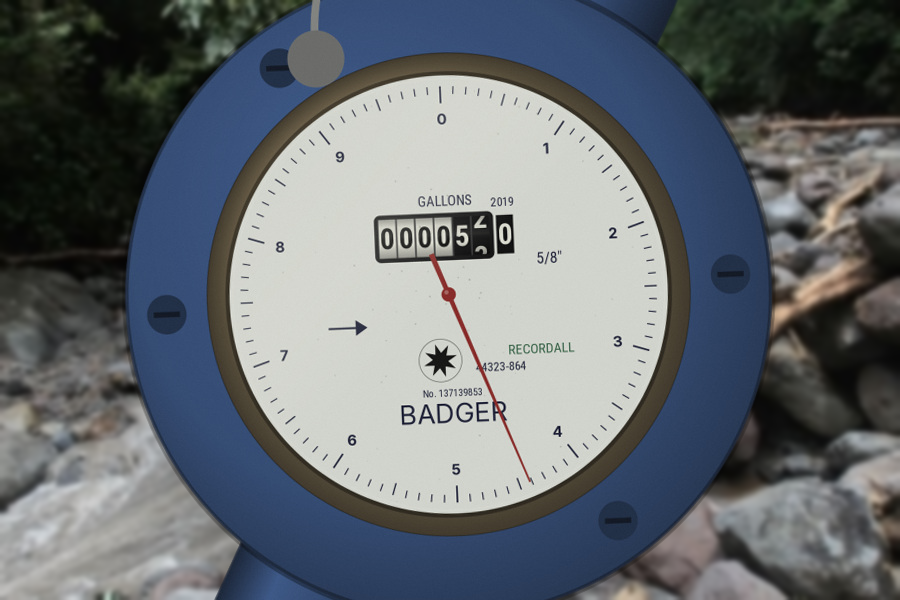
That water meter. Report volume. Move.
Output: 524.4 gal
